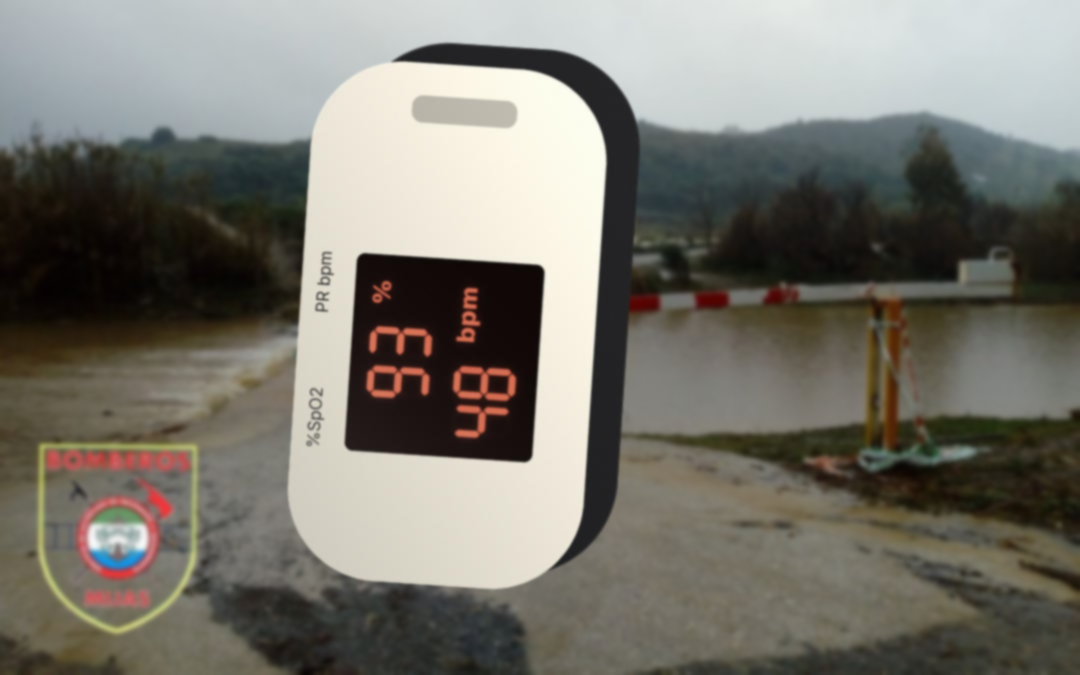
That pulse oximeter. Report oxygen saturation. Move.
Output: 93 %
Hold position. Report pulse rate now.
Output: 48 bpm
